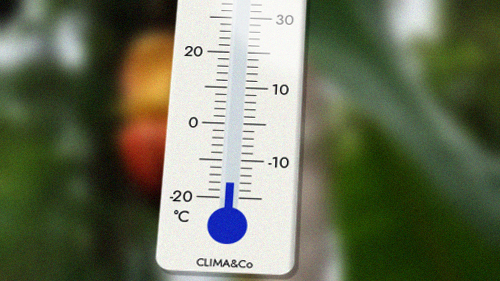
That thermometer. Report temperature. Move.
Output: -16 °C
